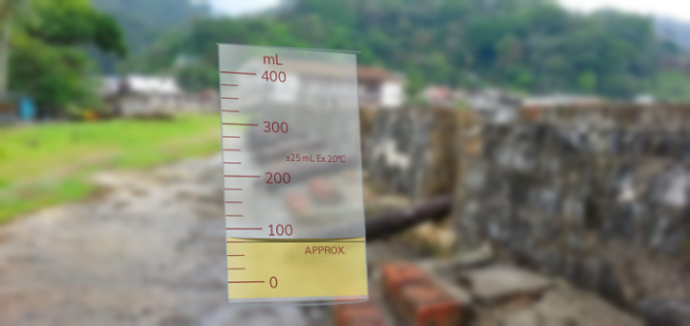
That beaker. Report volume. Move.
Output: 75 mL
